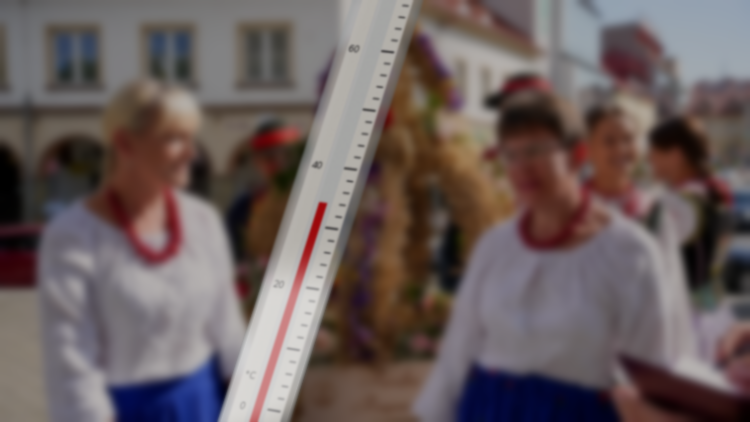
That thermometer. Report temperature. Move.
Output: 34 °C
